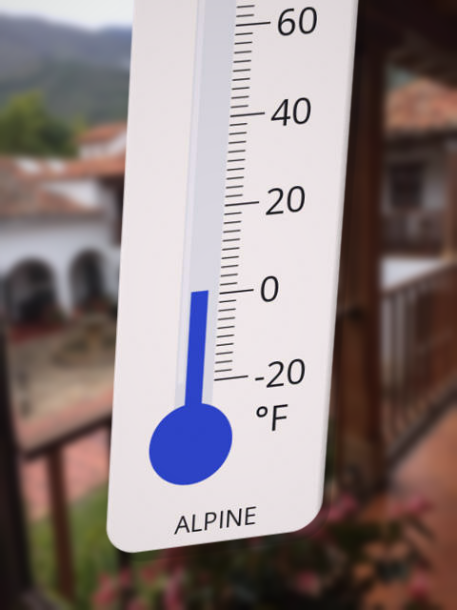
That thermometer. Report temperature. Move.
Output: 1 °F
